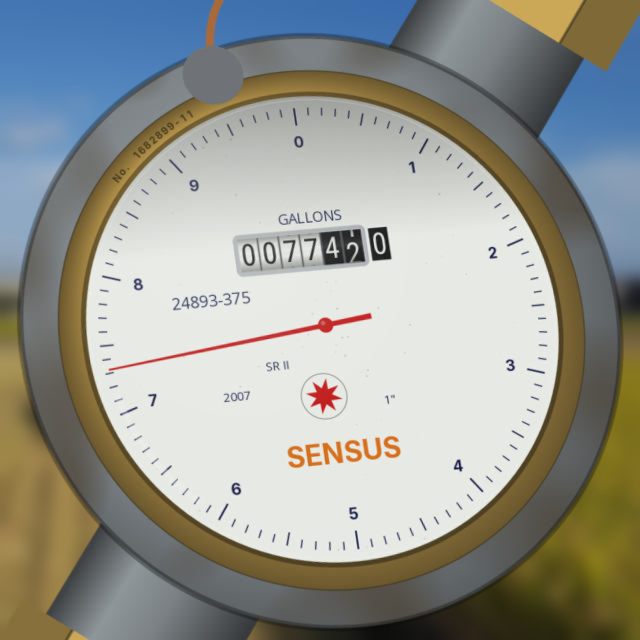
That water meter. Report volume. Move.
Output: 77417.3 gal
